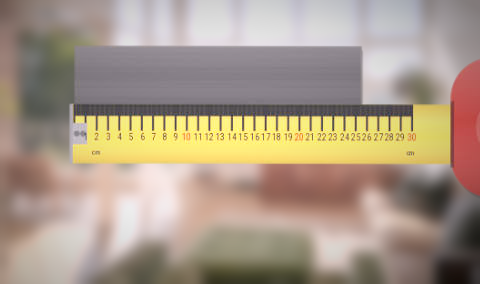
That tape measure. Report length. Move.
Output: 25.5 cm
